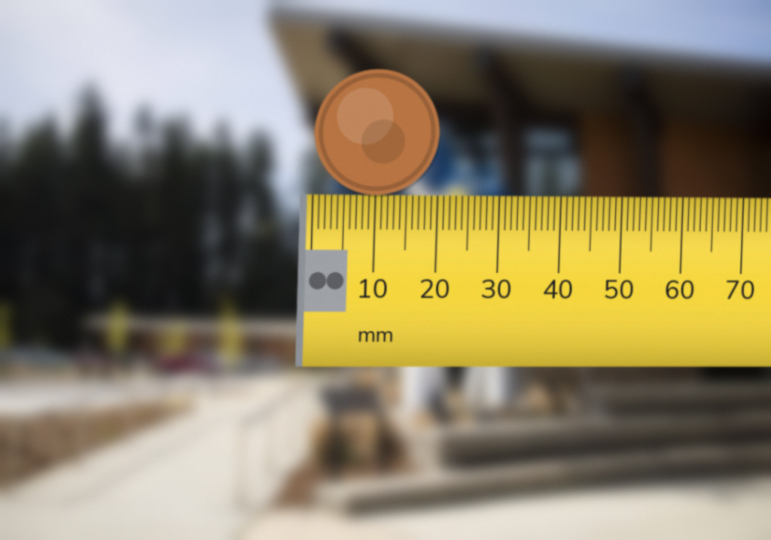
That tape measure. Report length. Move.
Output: 20 mm
